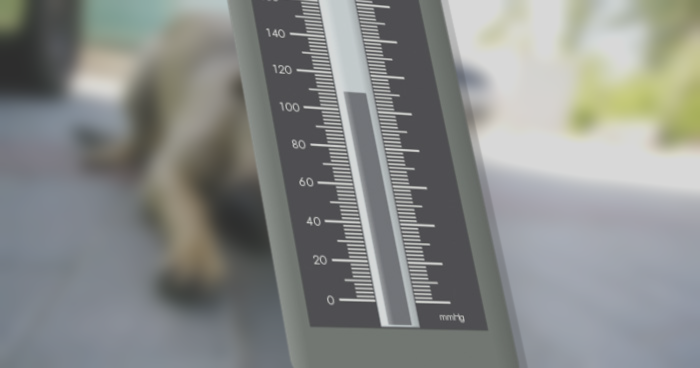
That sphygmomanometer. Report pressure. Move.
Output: 110 mmHg
